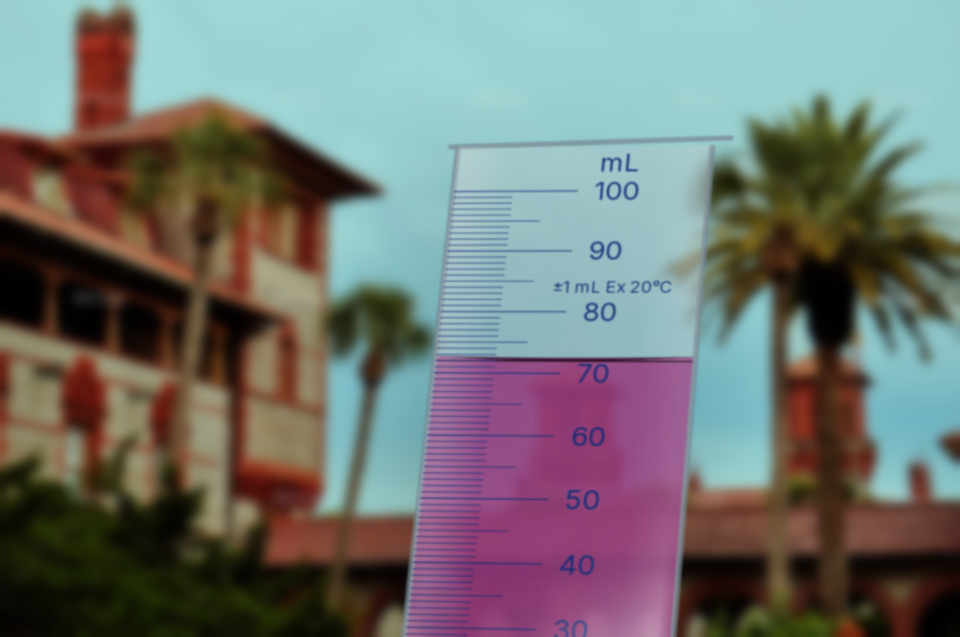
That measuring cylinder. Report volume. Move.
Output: 72 mL
